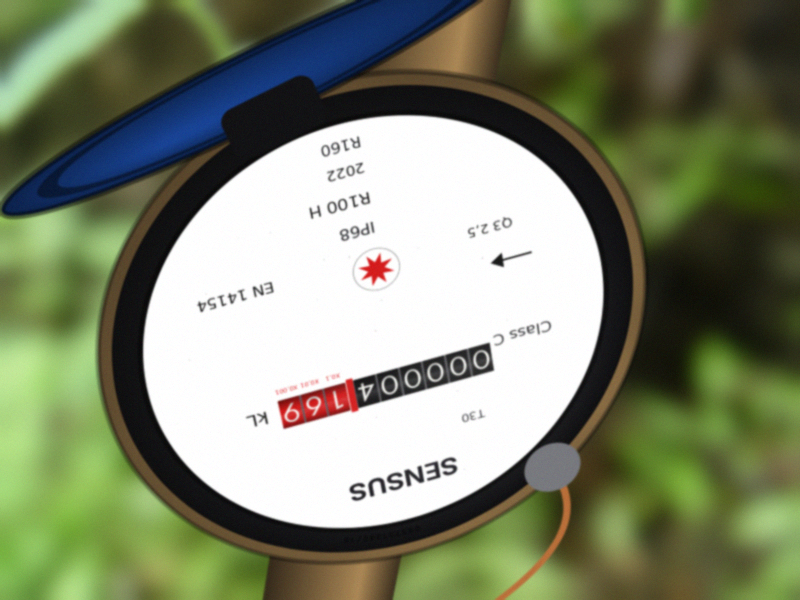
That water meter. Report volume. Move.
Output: 4.169 kL
